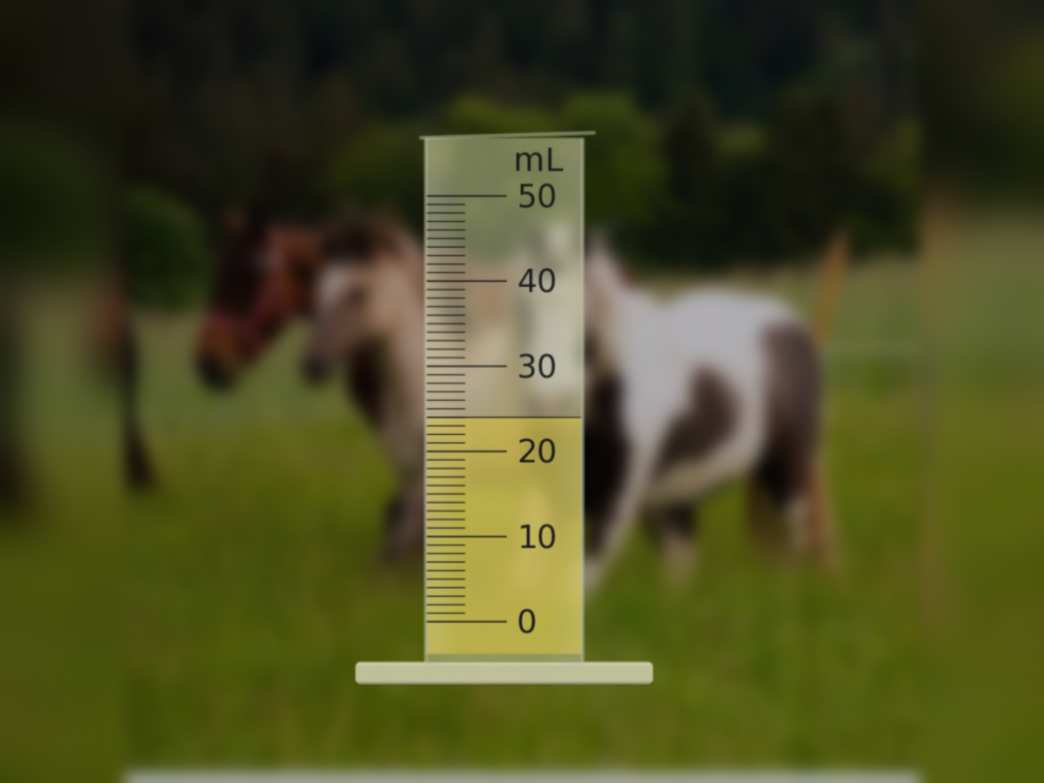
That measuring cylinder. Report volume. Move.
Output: 24 mL
